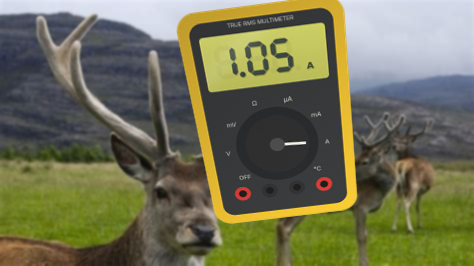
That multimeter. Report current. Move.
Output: 1.05 A
